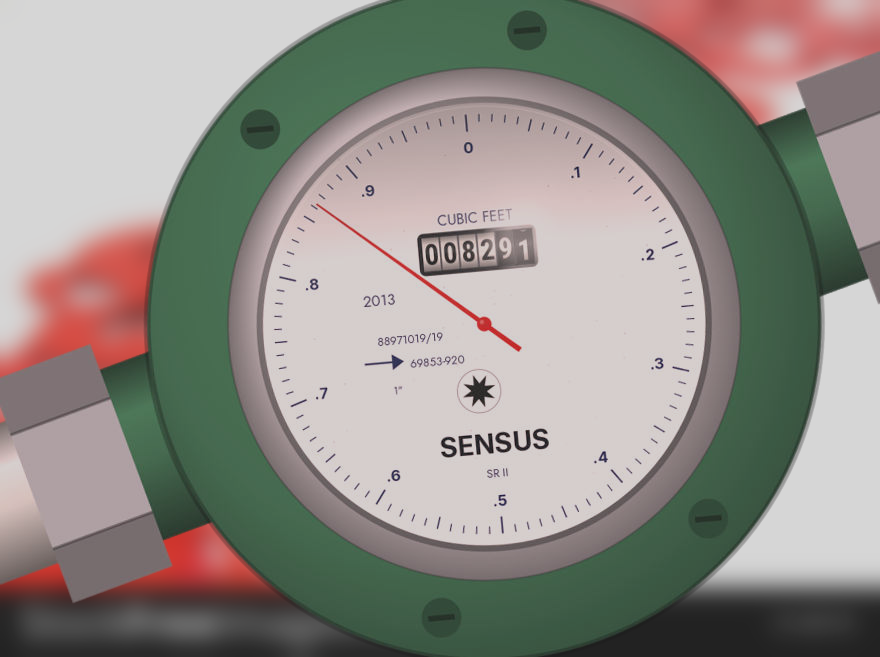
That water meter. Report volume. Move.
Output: 8290.86 ft³
